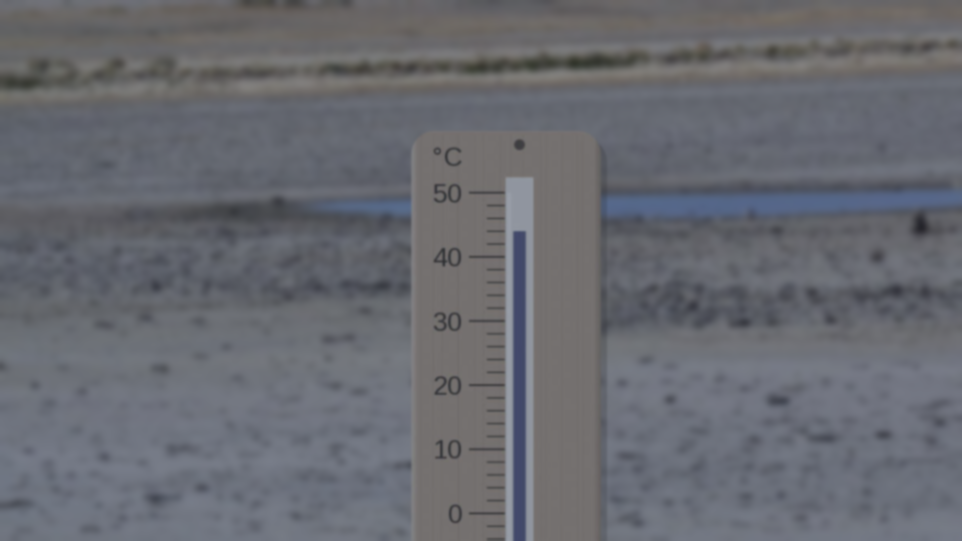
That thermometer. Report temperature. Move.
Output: 44 °C
